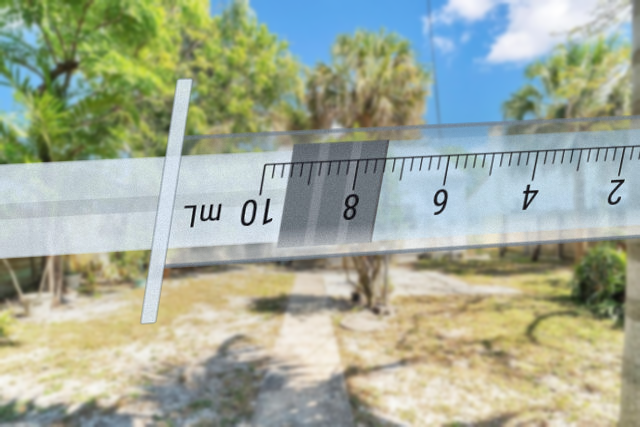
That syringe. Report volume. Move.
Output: 7.4 mL
